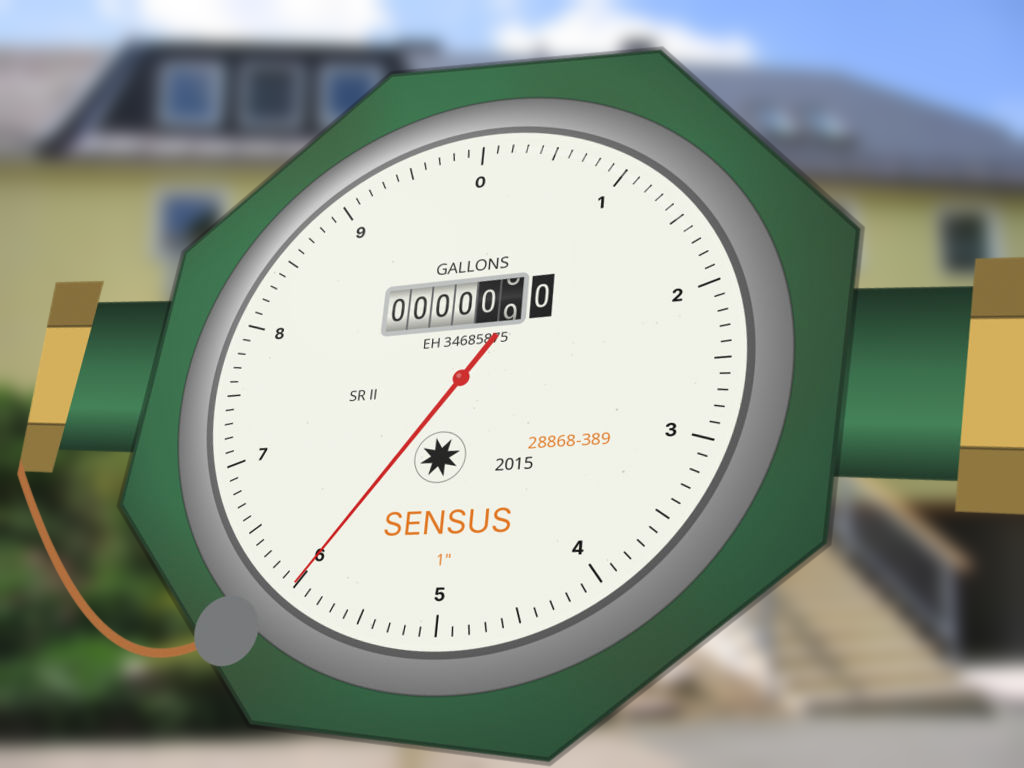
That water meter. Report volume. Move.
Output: 86.0 gal
